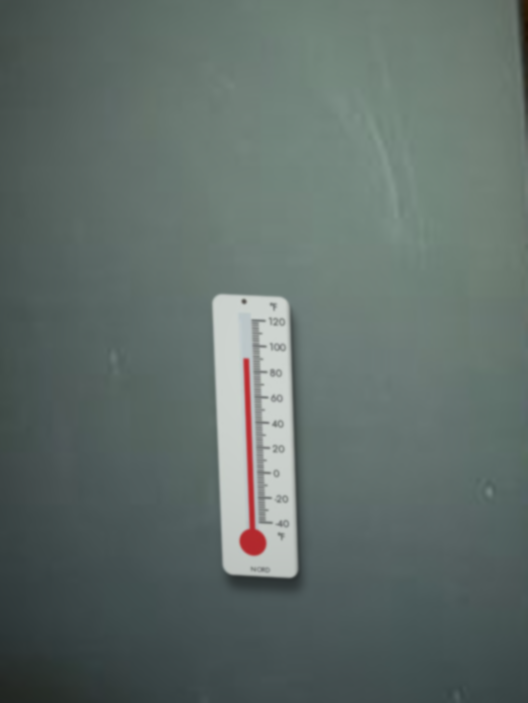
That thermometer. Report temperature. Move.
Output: 90 °F
